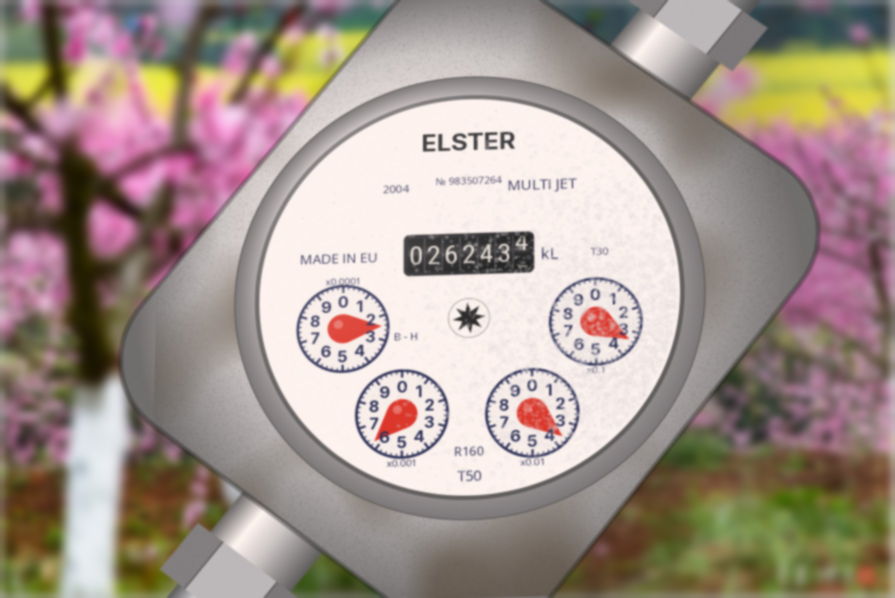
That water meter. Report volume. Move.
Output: 262434.3362 kL
